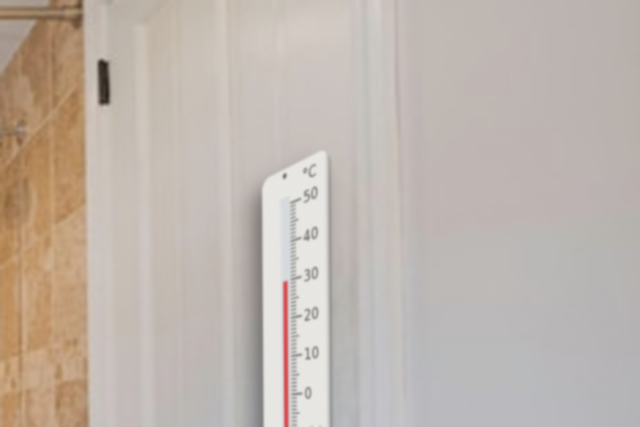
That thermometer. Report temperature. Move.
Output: 30 °C
